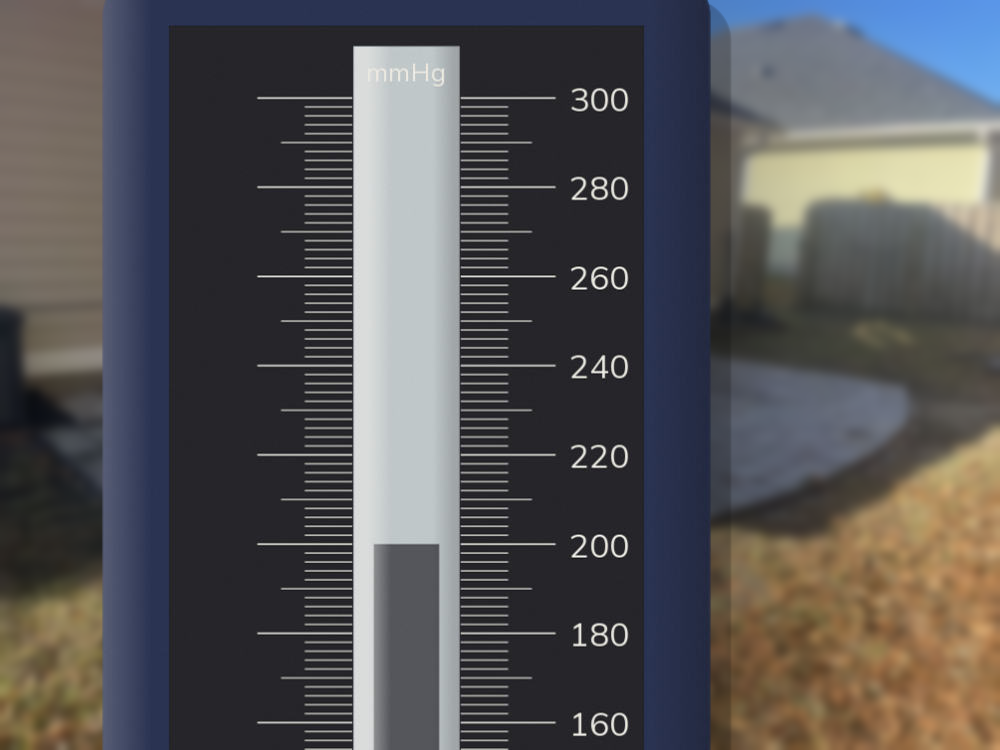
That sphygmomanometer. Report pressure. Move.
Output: 200 mmHg
